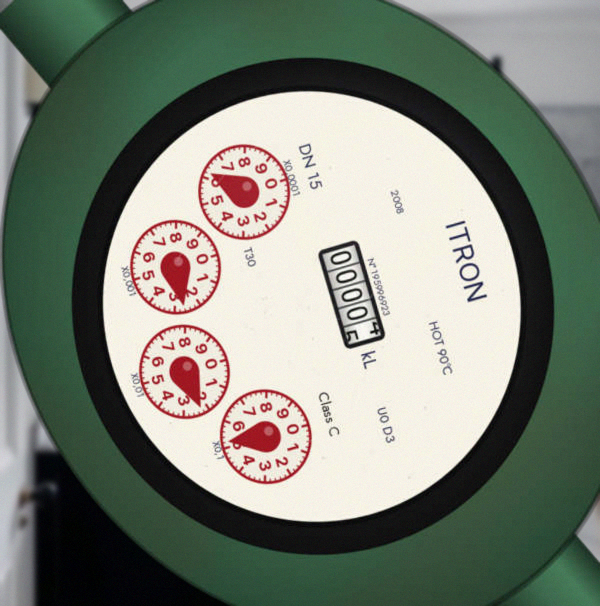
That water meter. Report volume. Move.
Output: 4.5226 kL
